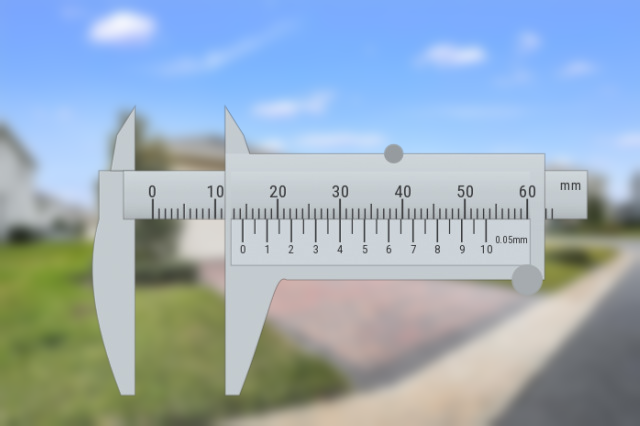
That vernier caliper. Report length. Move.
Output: 14.4 mm
